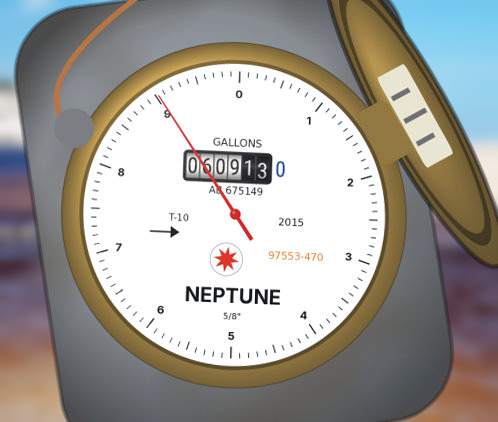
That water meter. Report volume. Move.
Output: 609129.0 gal
